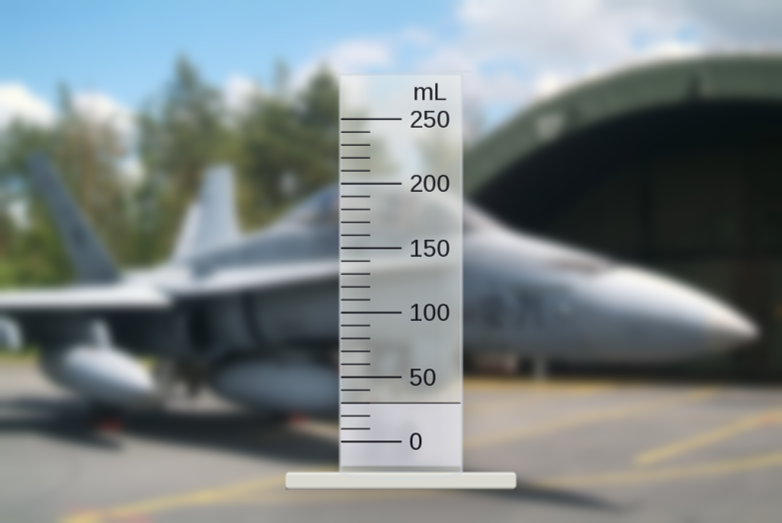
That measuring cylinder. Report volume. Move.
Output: 30 mL
